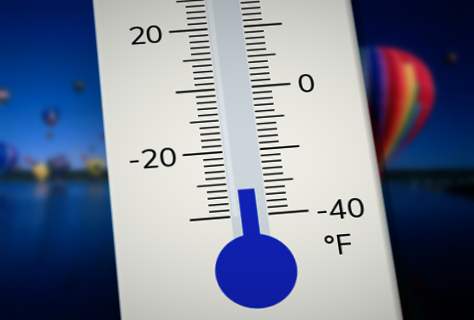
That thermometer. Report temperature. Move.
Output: -32 °F
